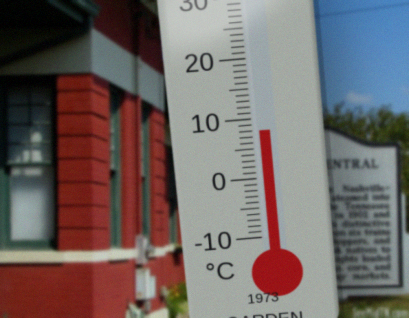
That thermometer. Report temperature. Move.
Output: 8 °C
